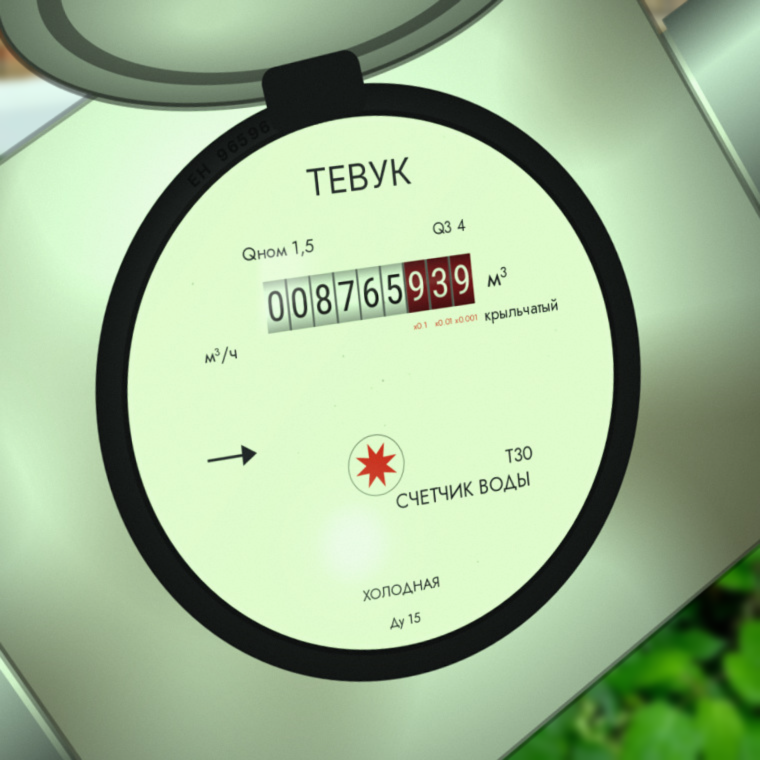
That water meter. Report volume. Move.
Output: 8765.939 m³
